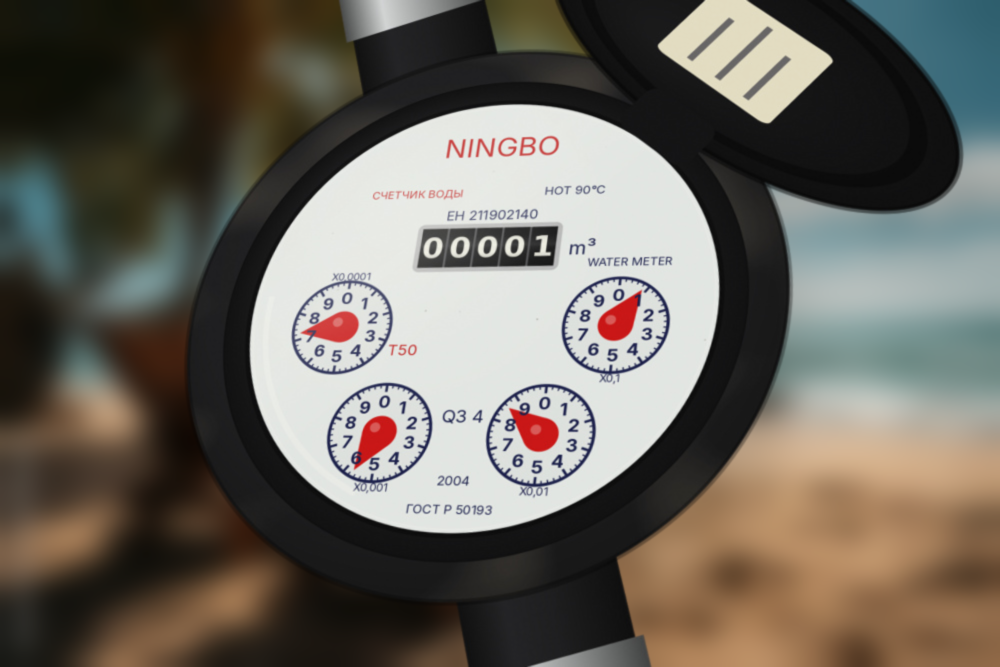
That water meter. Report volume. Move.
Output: 1.0857 m³
